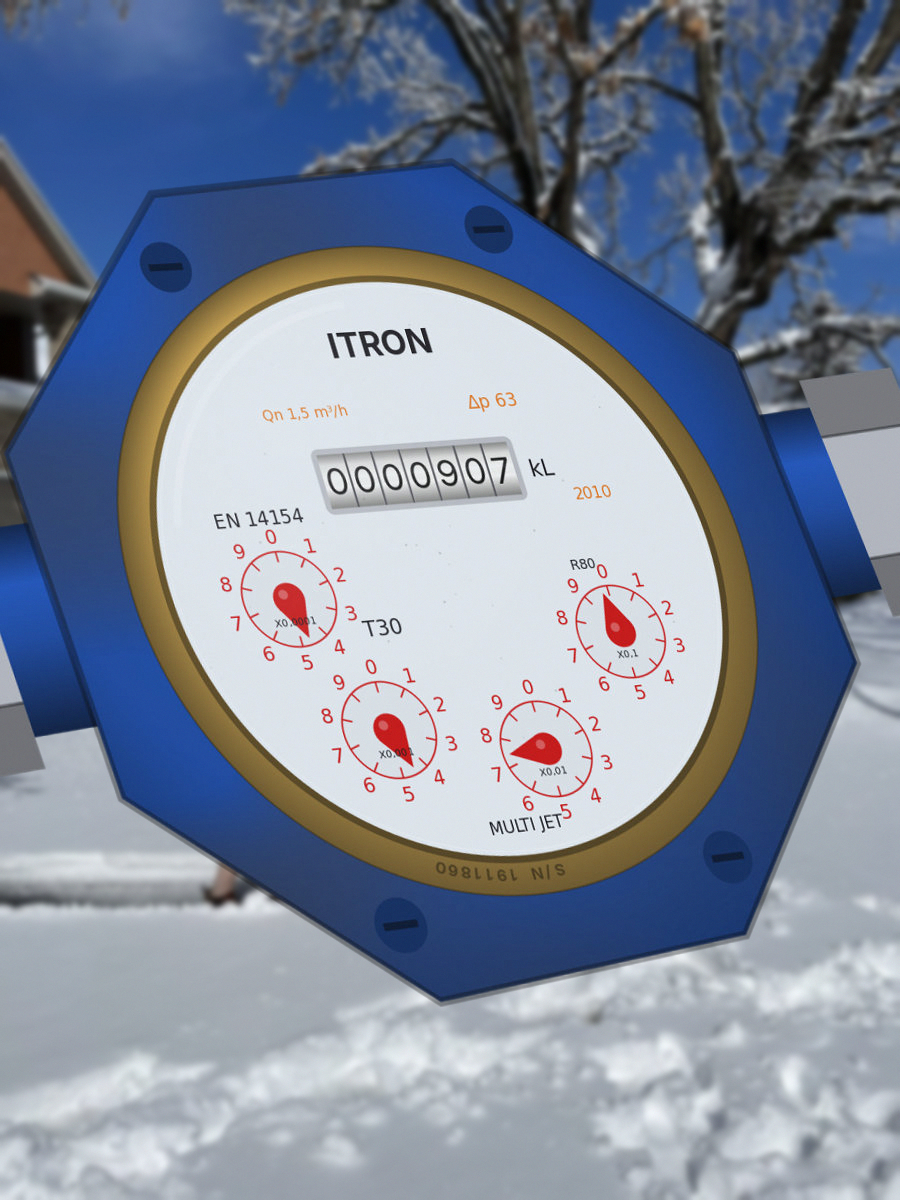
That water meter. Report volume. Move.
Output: 906.9744 kL
